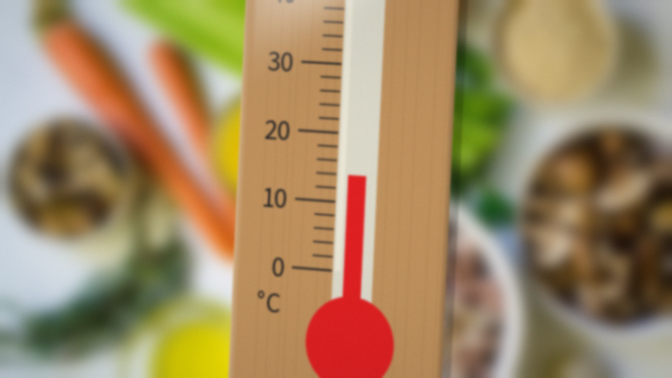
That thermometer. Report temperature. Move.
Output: 14 °C
